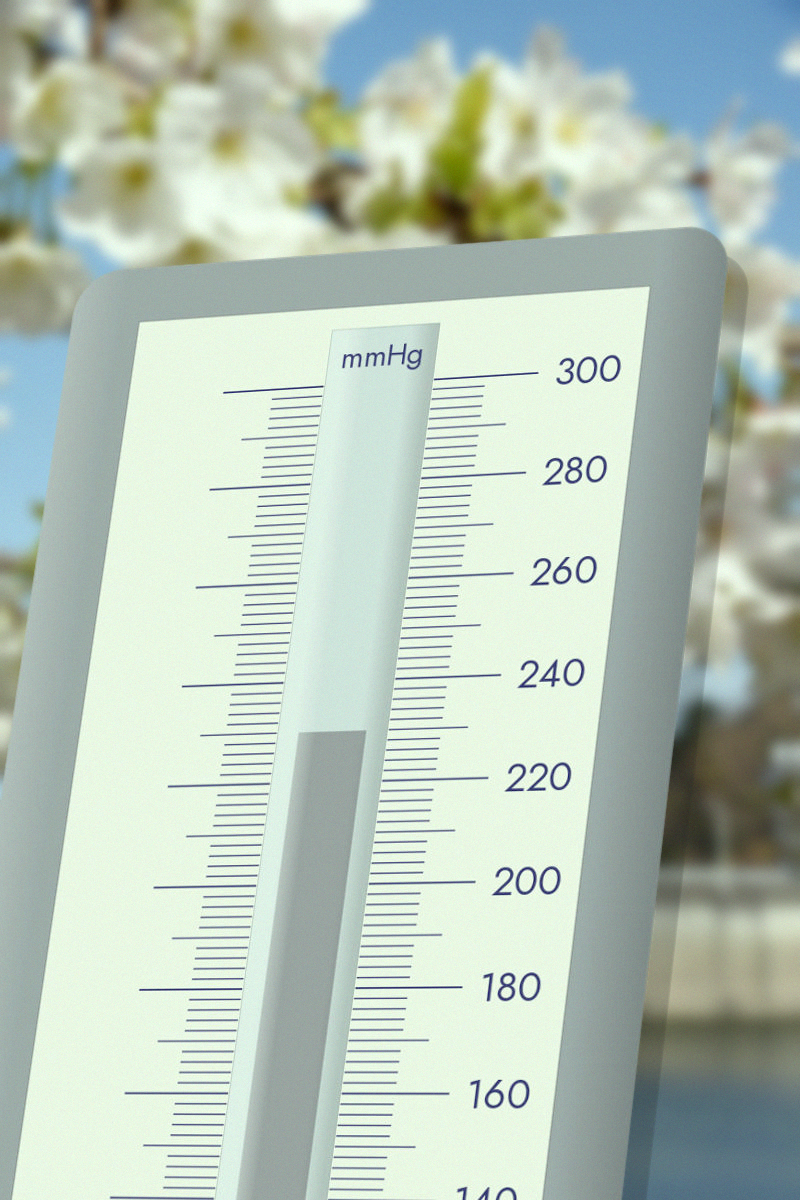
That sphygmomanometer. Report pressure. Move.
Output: 230 mmHg
